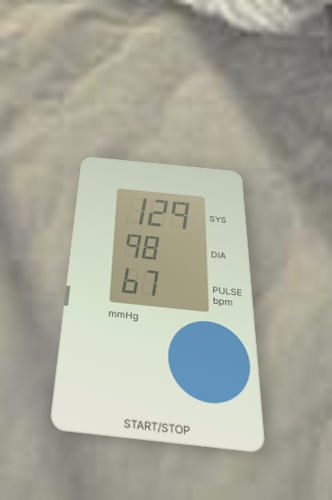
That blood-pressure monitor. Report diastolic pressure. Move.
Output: 98 mmHg
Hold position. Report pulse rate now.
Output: 67 bpm
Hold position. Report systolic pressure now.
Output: 129 mmHg
